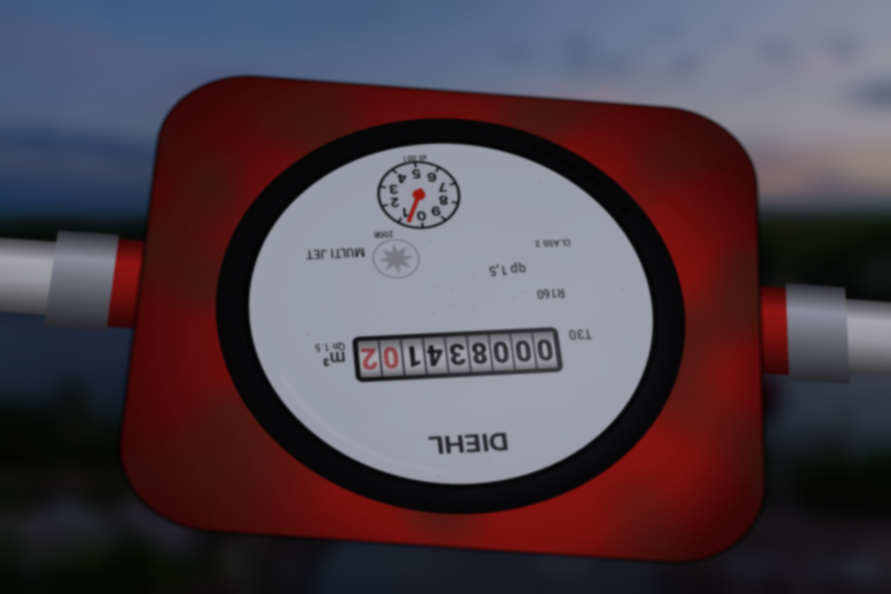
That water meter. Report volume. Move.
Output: 8341.020 m³
